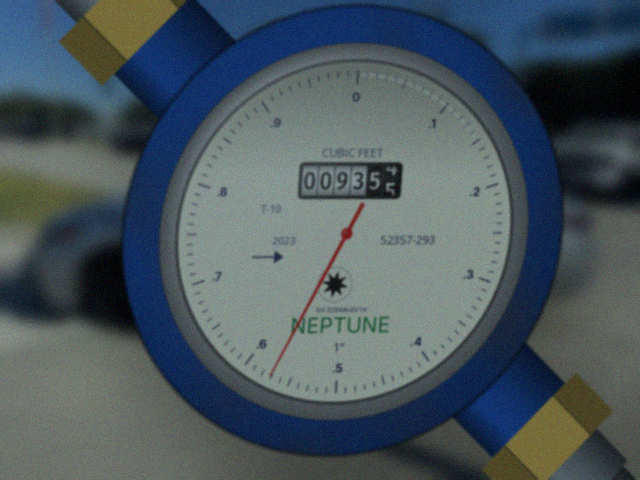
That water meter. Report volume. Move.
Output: 9354.57 ft³
